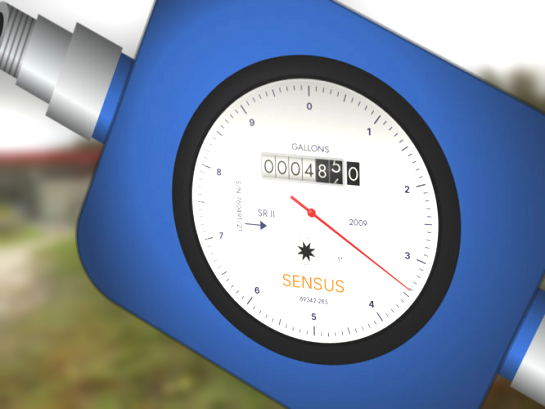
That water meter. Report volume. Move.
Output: 4853.4 gal
